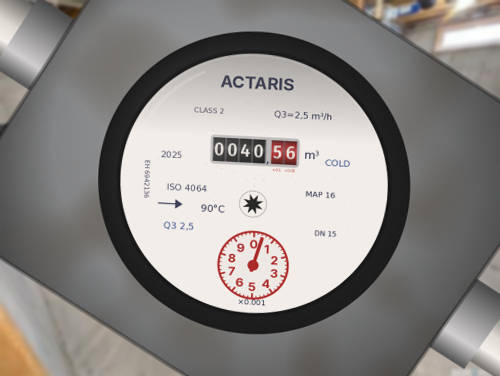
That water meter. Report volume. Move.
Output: 40.560 m³
